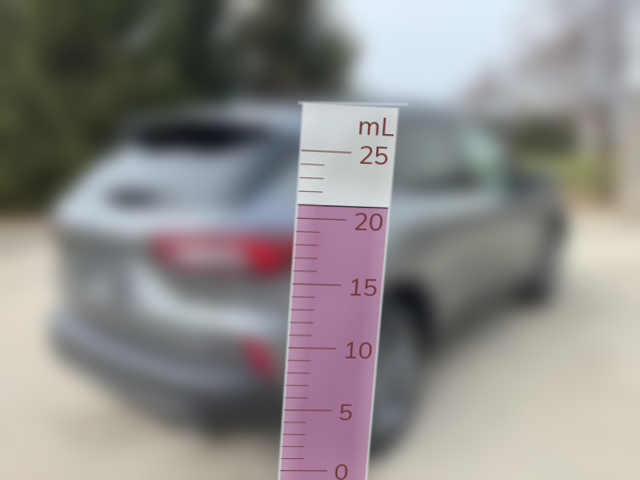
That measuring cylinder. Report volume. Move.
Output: 21 mL
